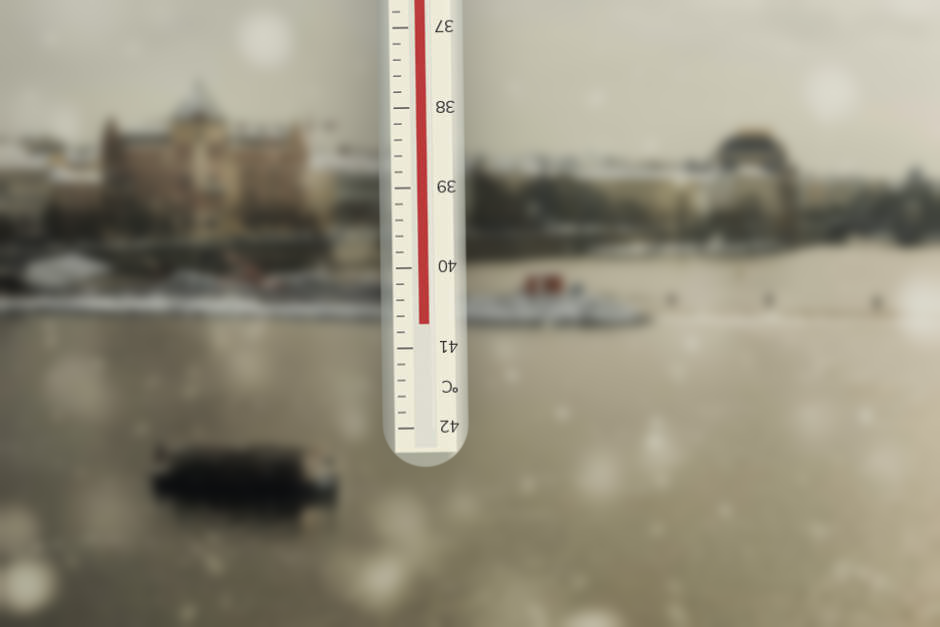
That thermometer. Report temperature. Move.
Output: 40.7 °C
